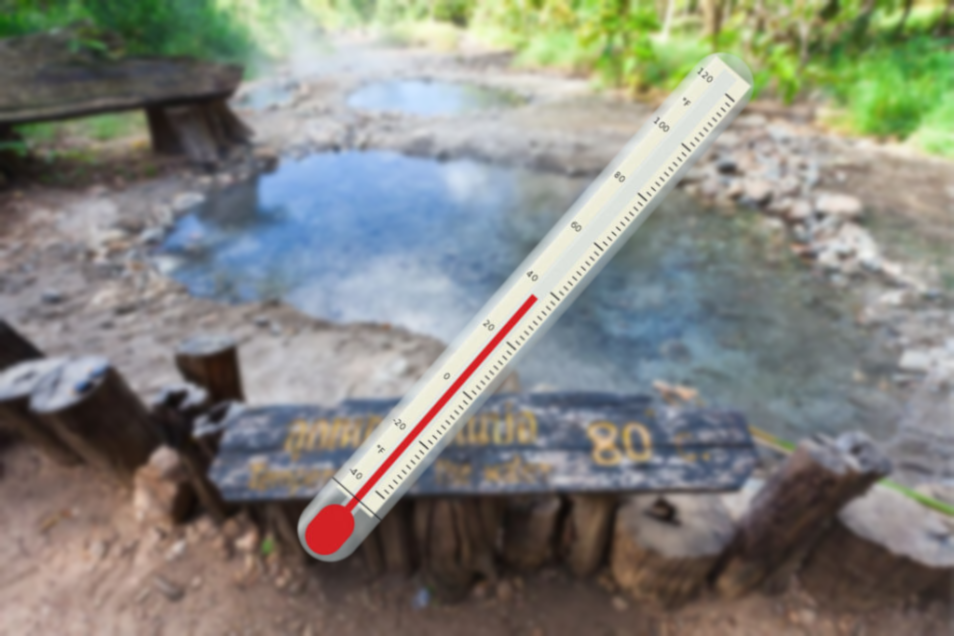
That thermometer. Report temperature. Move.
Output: 36 °F
